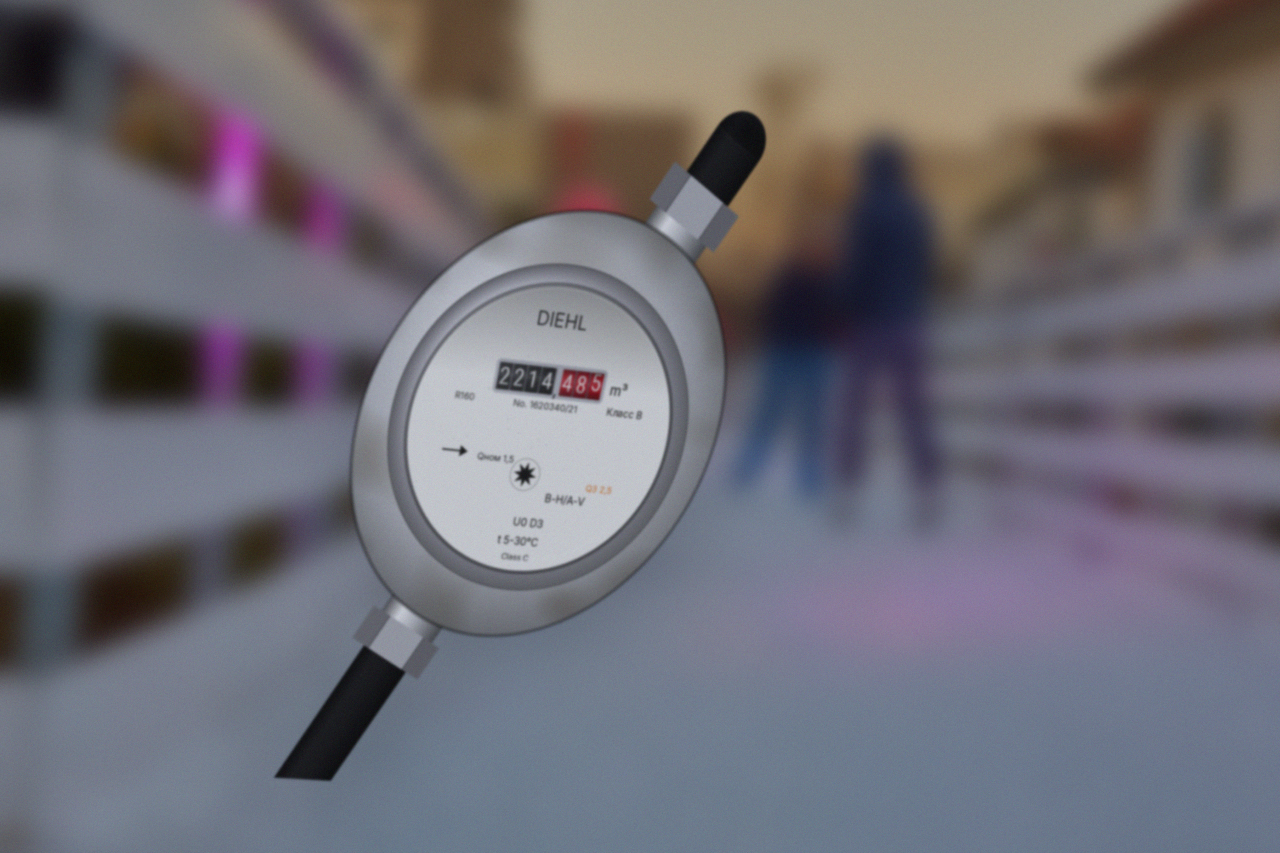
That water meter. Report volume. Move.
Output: 2214.485 m³
